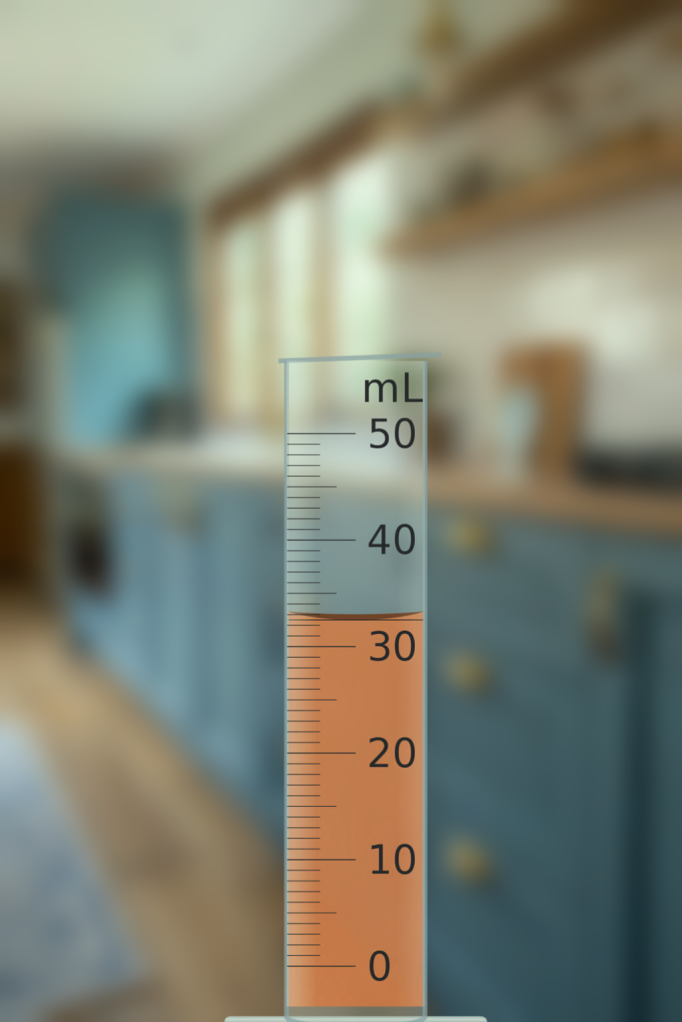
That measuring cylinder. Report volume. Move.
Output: 32.5 mL
